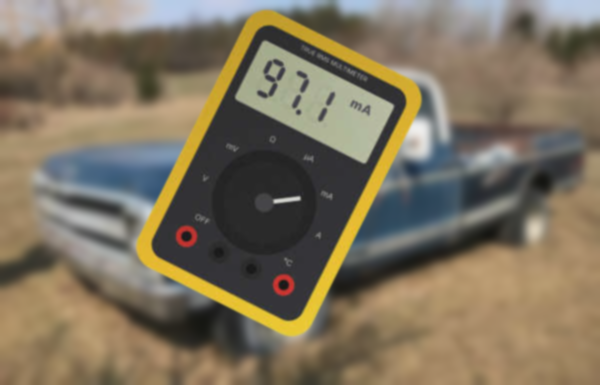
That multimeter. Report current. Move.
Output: 97.1 mA
